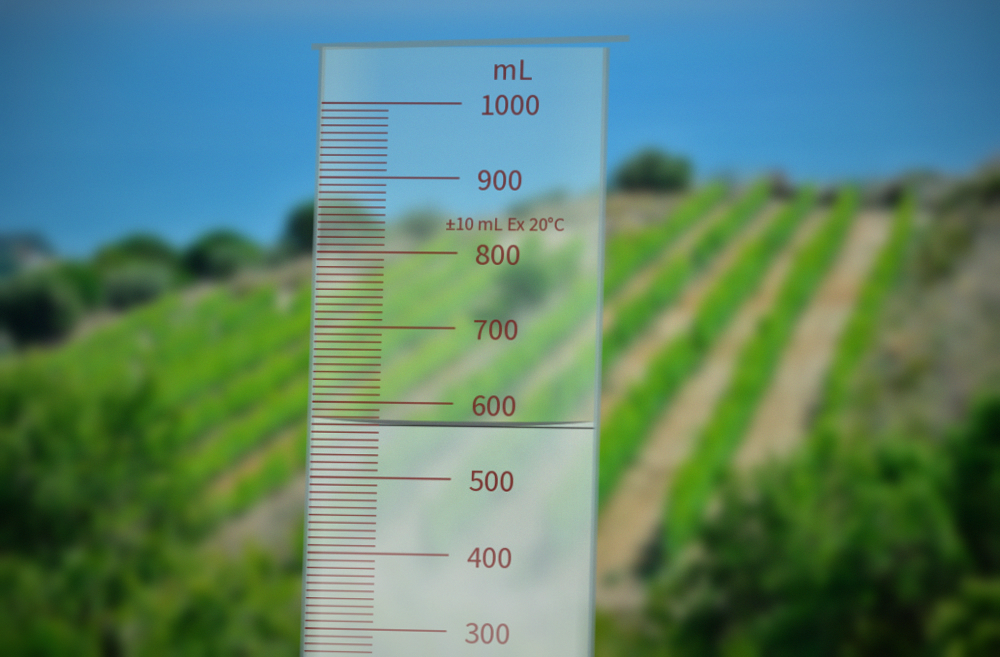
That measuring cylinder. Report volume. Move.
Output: 570 mL
